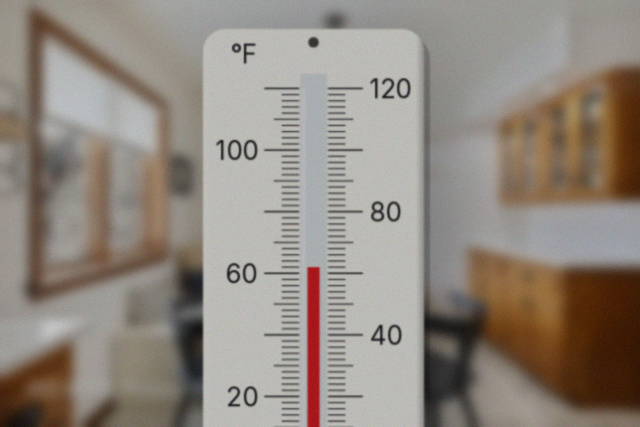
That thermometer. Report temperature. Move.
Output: 62 °F
